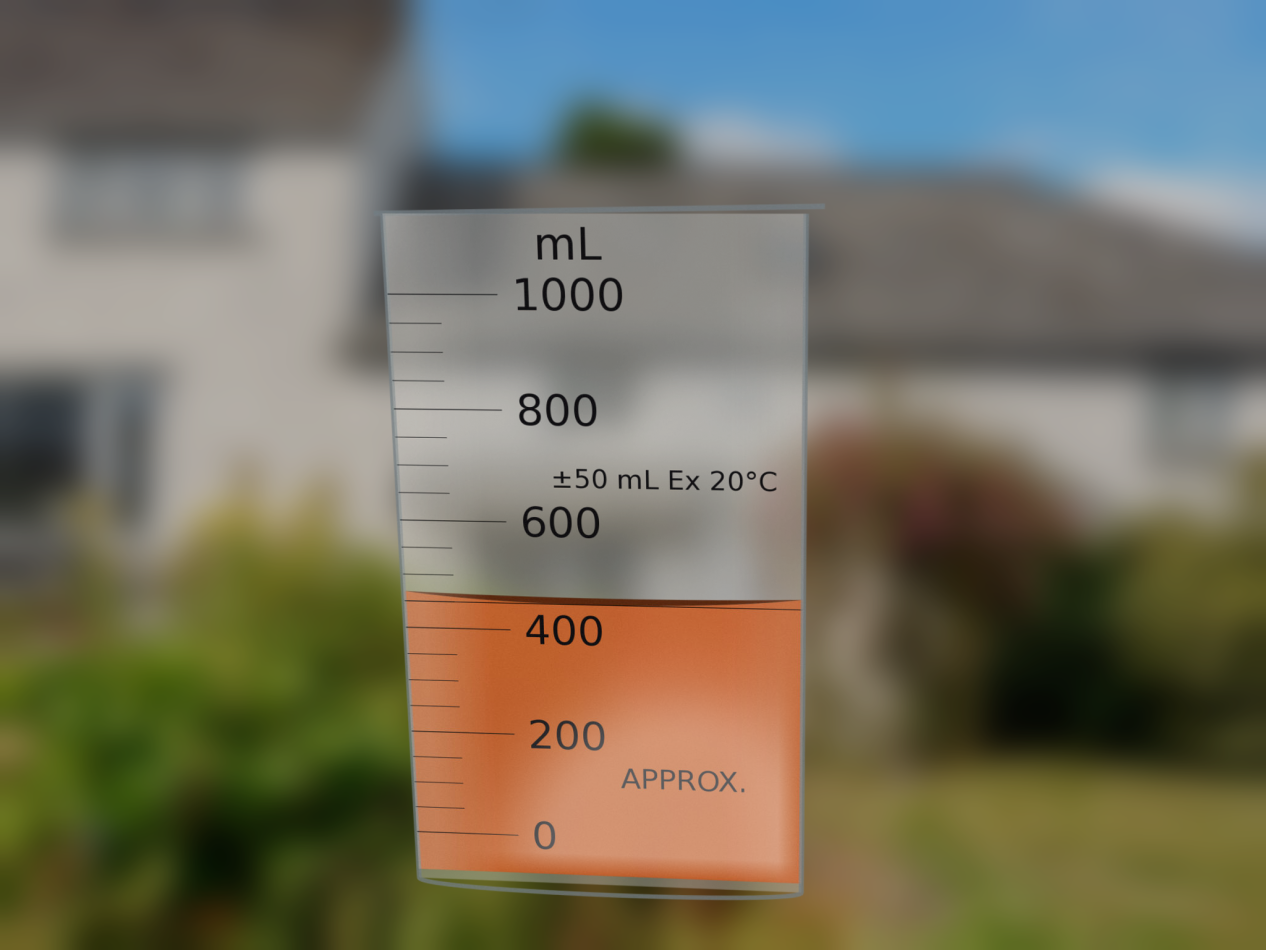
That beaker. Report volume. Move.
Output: 450 mL
